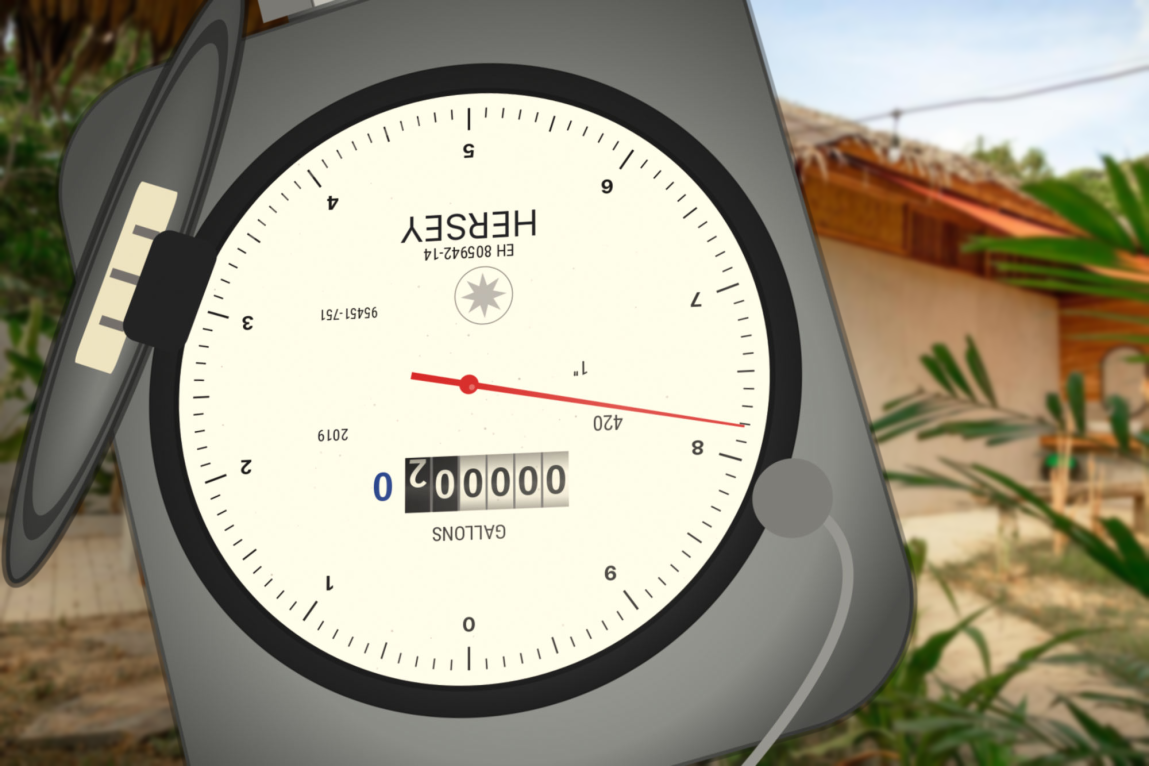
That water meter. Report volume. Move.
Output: 17.8 gal
